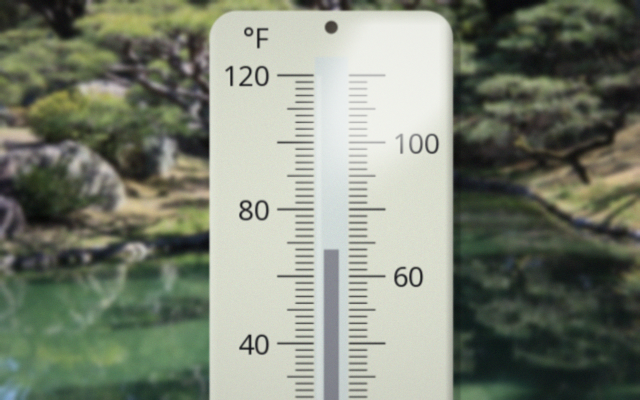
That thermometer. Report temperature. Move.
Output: 68 °F
